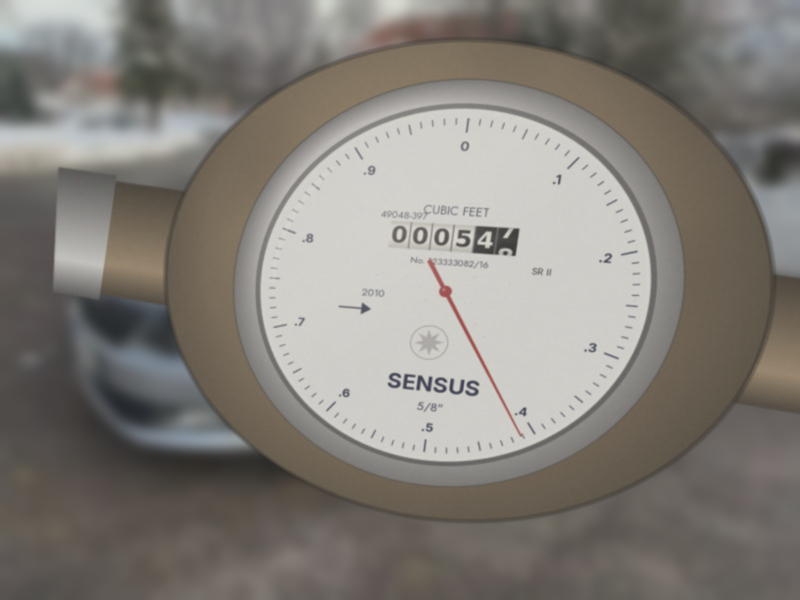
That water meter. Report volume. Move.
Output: 547.41 ft³
